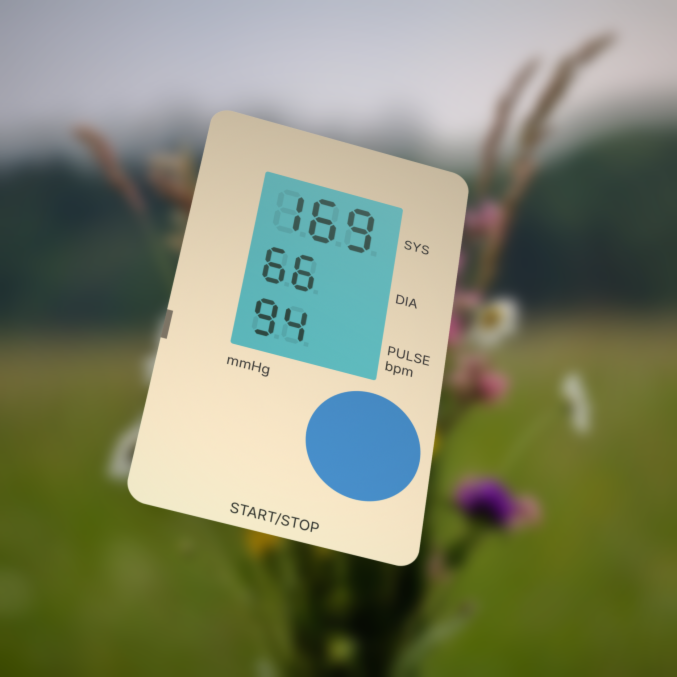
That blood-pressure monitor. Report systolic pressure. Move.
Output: 169 mmHg
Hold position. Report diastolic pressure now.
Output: 66 mmHg
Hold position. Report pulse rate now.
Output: 94 bpm
